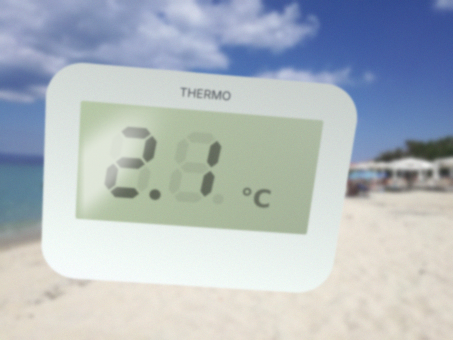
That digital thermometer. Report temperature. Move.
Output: 2.1 °C
